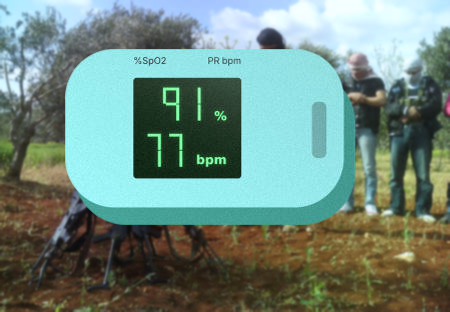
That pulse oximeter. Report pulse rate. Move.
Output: 77 bpm
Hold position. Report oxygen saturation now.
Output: 91 %
